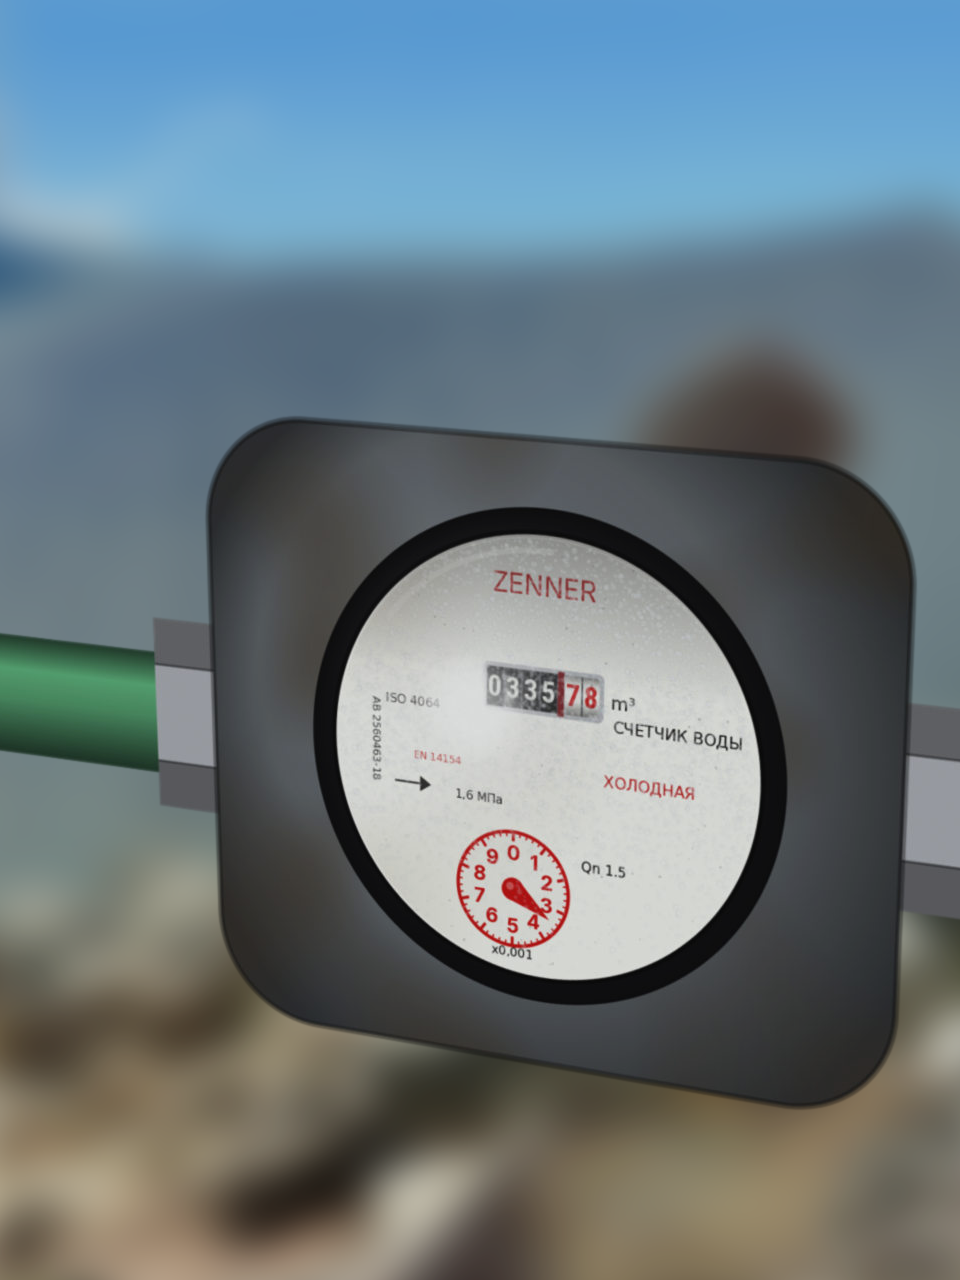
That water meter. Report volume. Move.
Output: 335.783 m³
